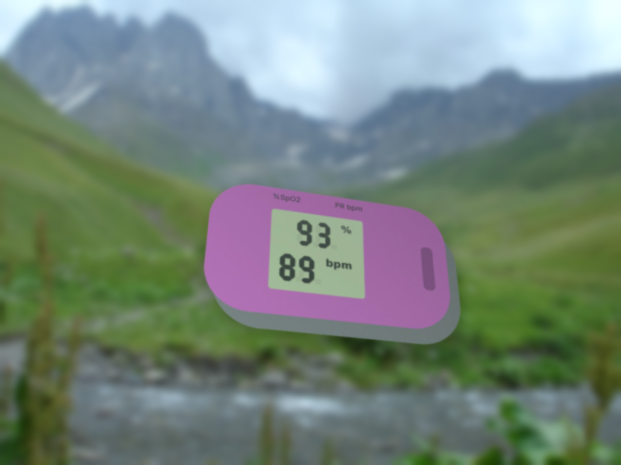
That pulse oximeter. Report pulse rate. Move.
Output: 89 bpm
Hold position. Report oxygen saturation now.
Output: 93 %
